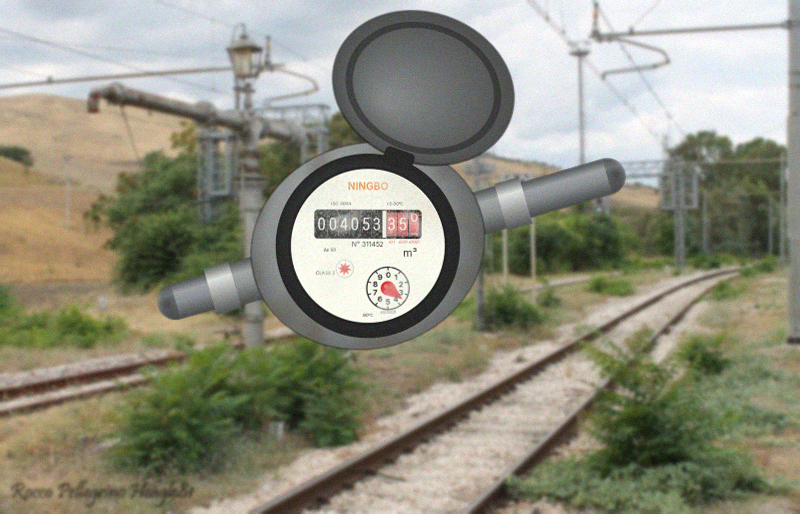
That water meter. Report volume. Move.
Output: 4053.3563 m³
